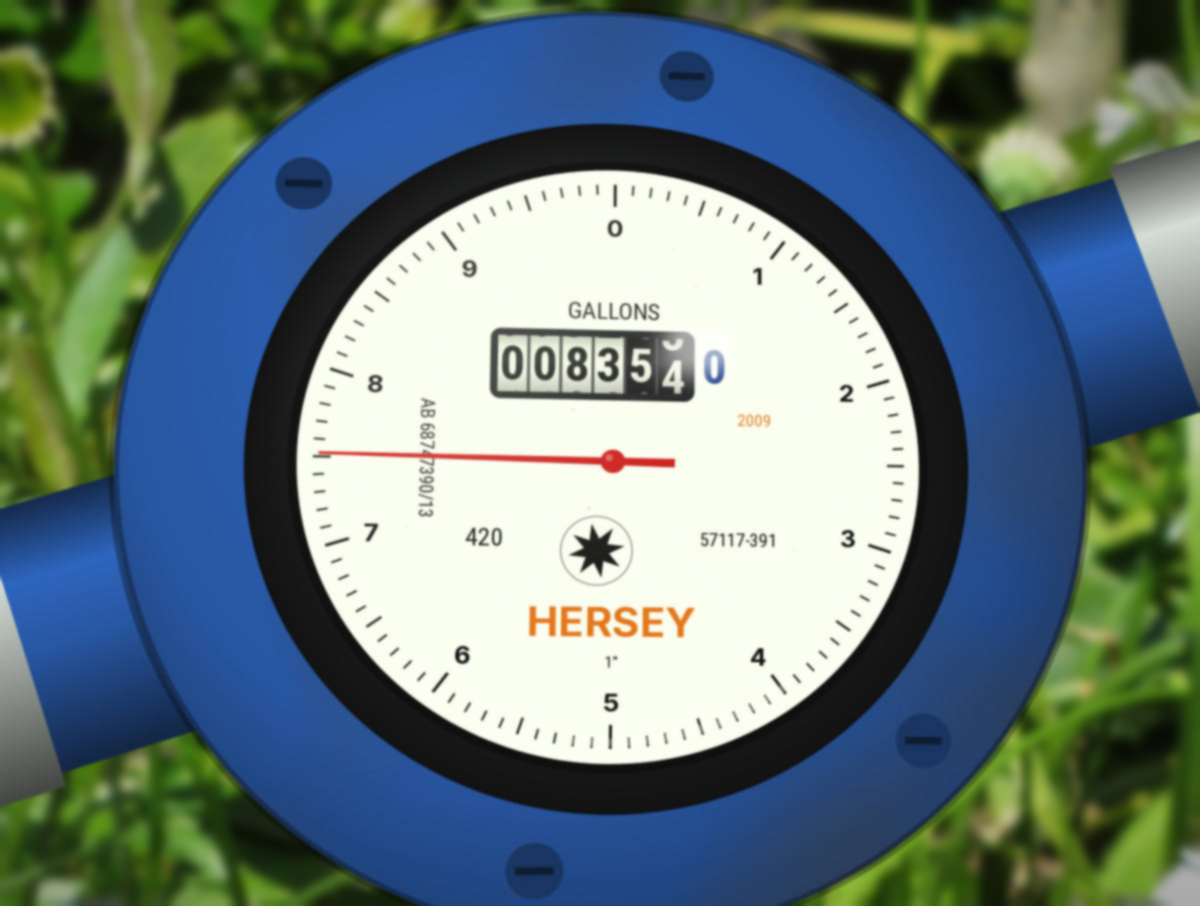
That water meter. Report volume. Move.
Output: 83537.5 gal
